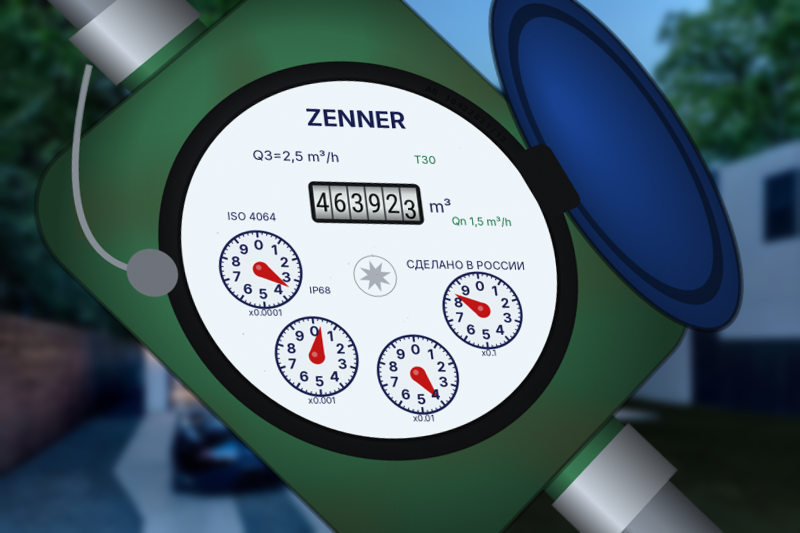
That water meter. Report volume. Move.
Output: 463922.8403 m³
